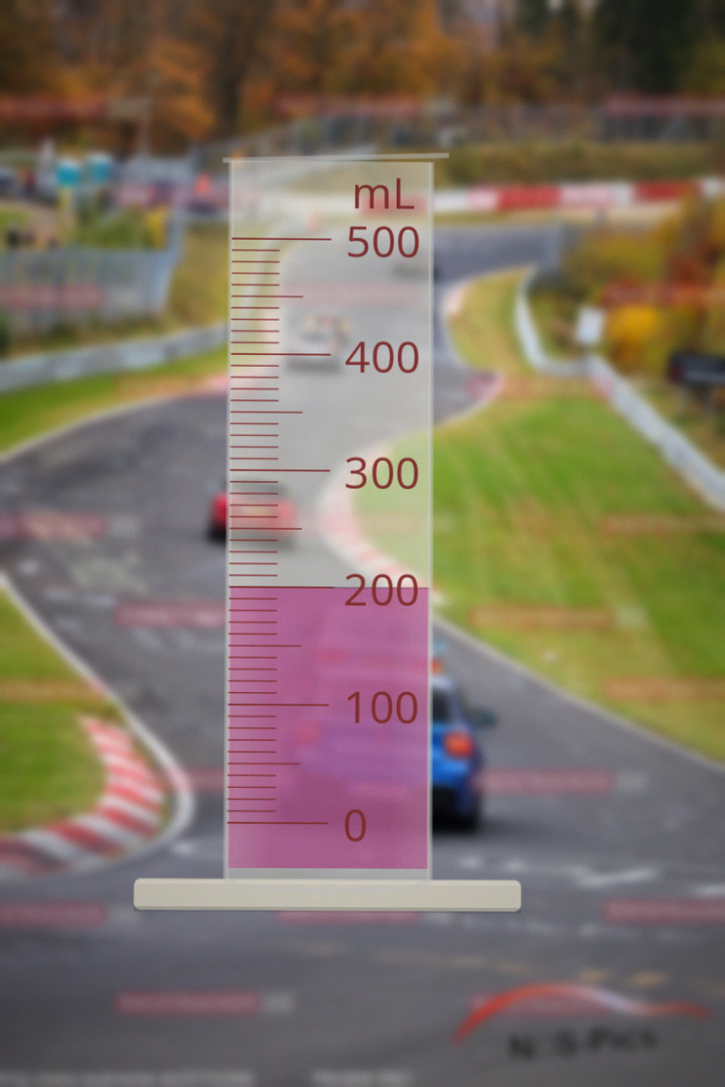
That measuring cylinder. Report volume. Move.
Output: 200 mL
